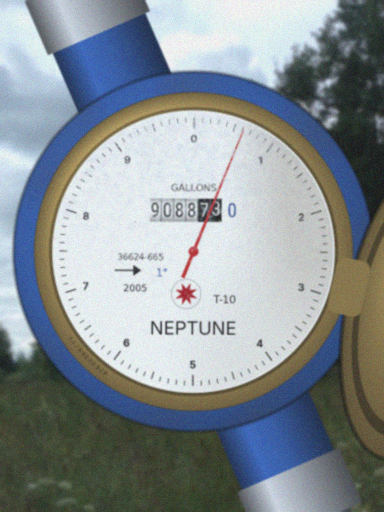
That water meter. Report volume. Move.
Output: 9088730.6 gal
